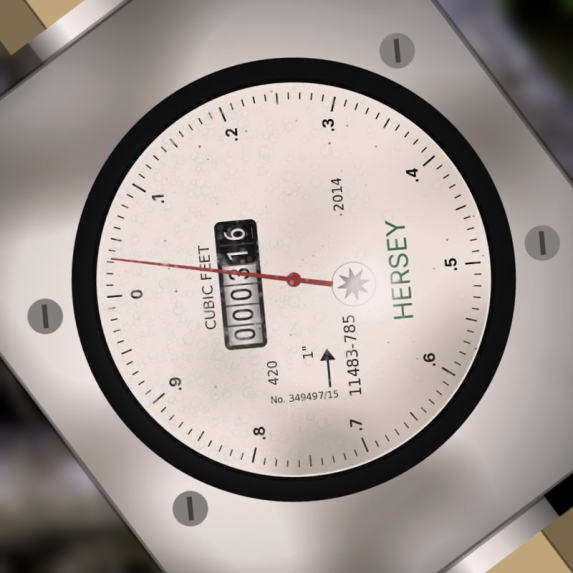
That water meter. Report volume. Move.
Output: 316.03 ft³
